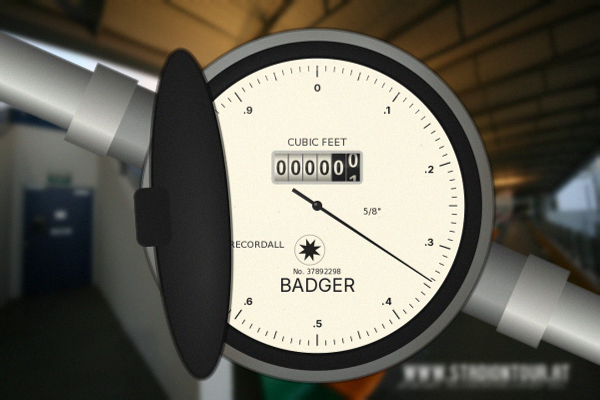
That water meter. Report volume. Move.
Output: 0.34 ft³
